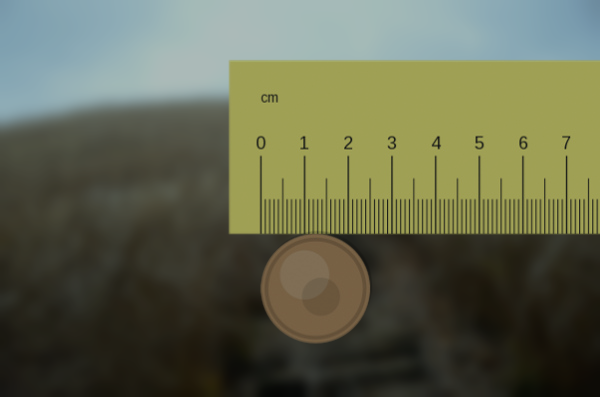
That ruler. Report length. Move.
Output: 2.5 cm
